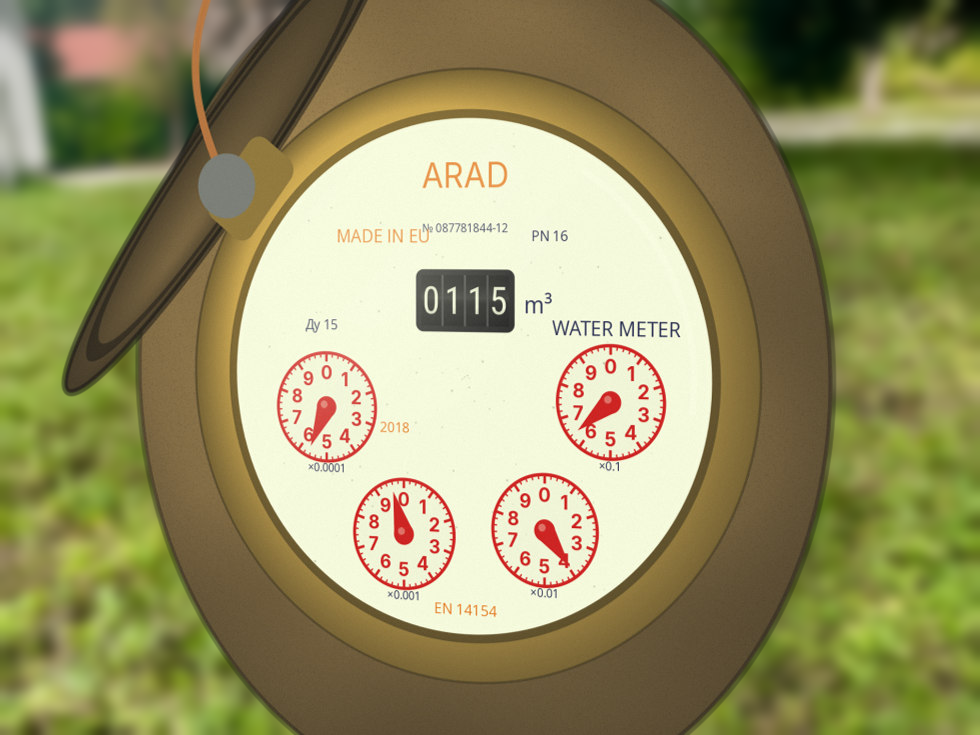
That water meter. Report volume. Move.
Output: 115.6395 m³
